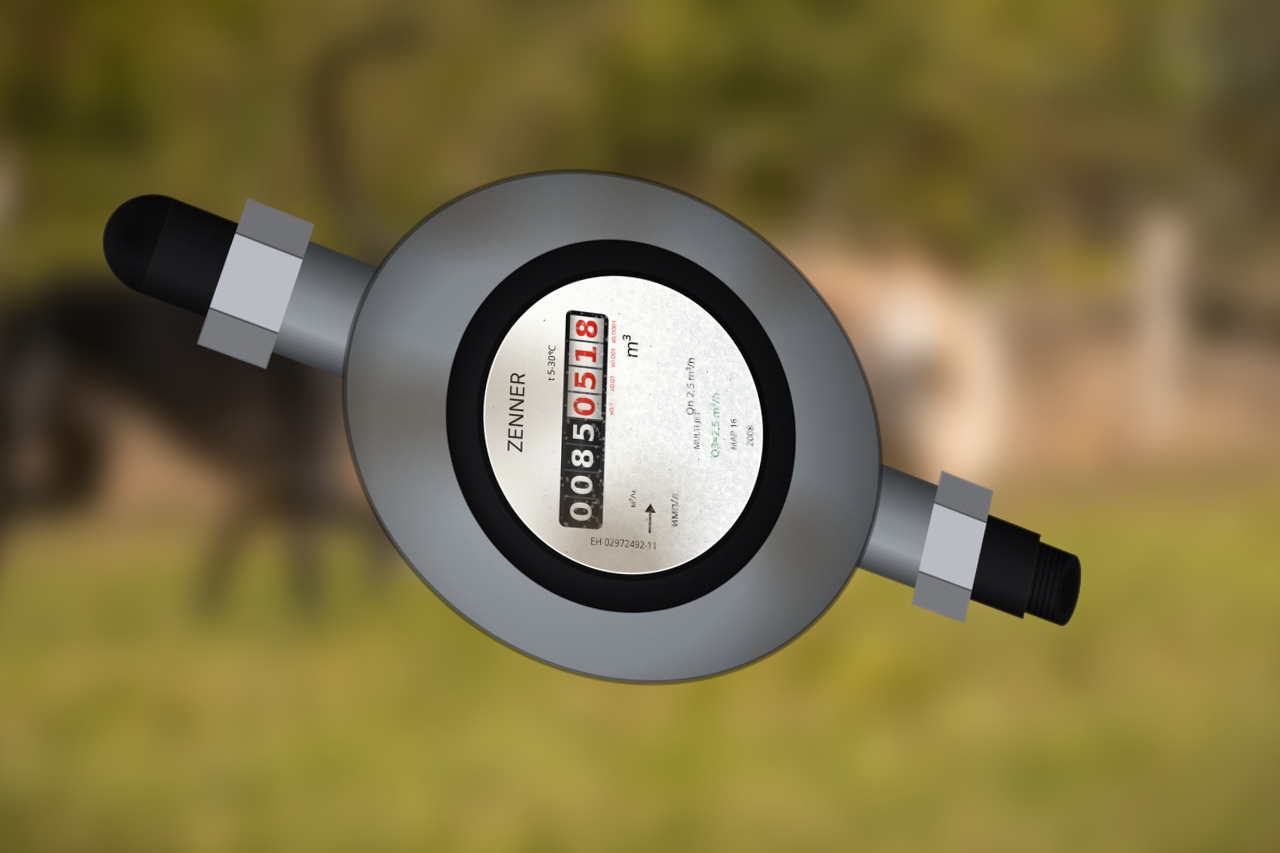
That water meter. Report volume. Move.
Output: 85.0518 m³
